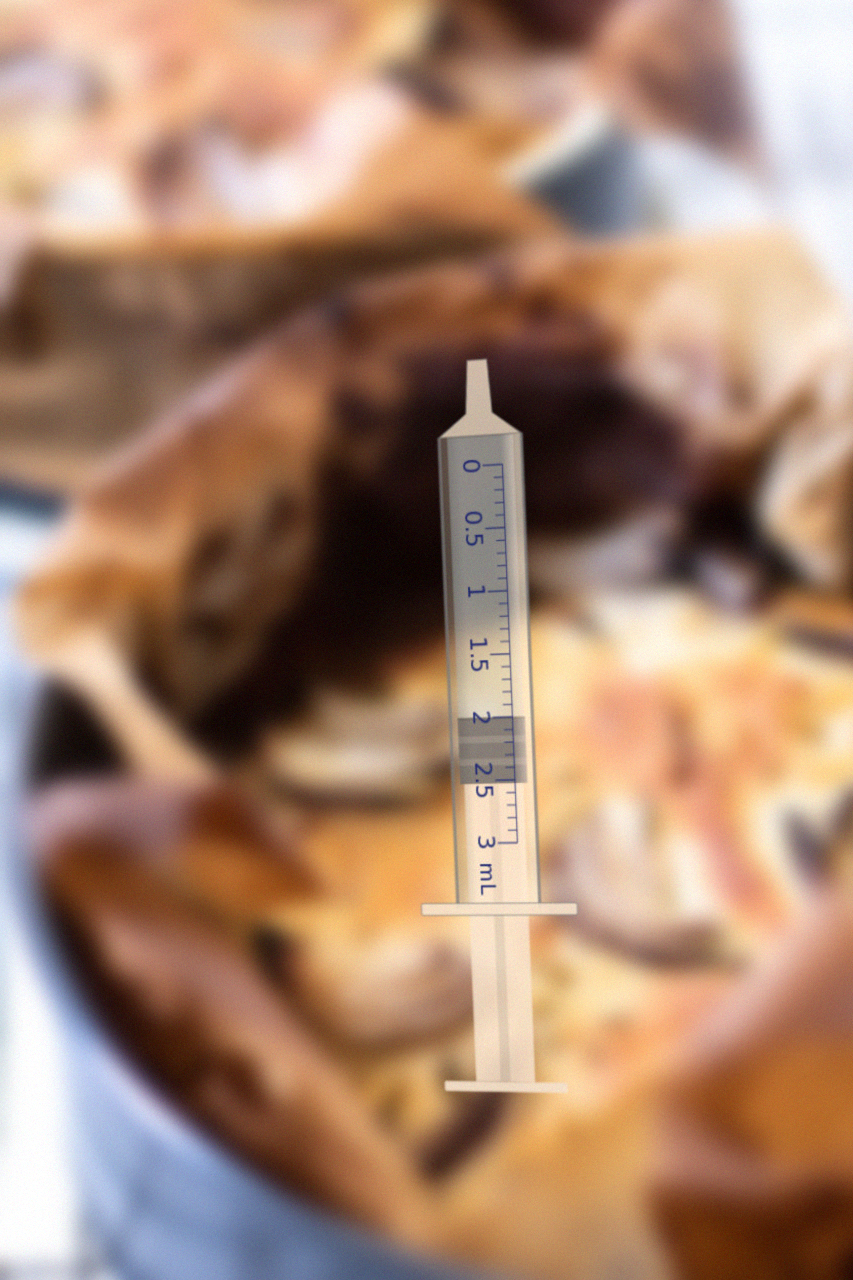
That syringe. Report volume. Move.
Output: 2 mL
